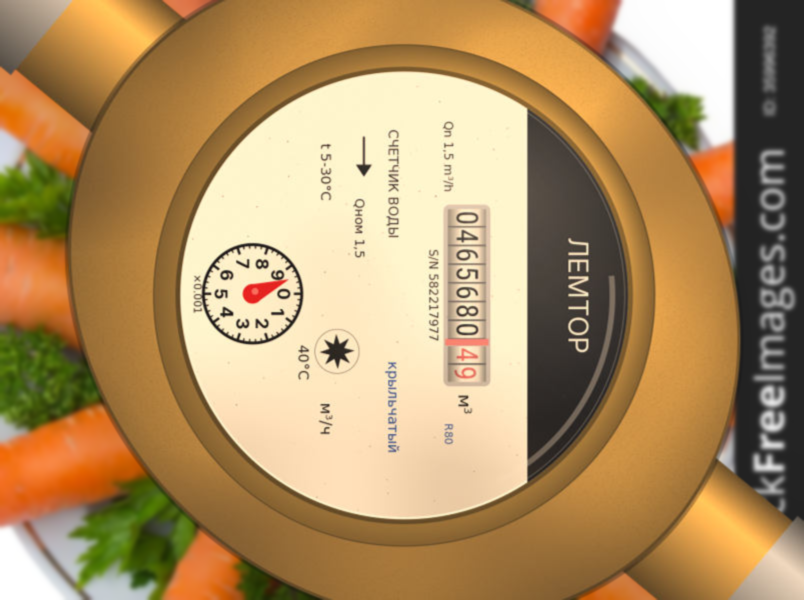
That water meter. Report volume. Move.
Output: 465680.489 m³
